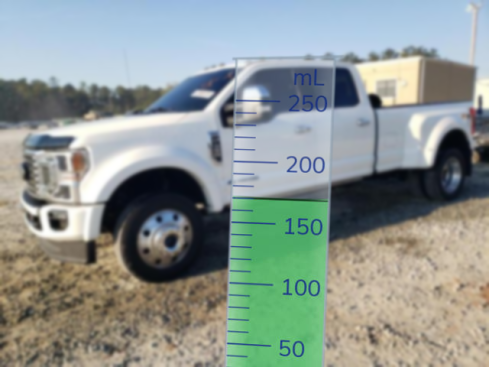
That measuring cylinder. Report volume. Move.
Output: 170 mL
